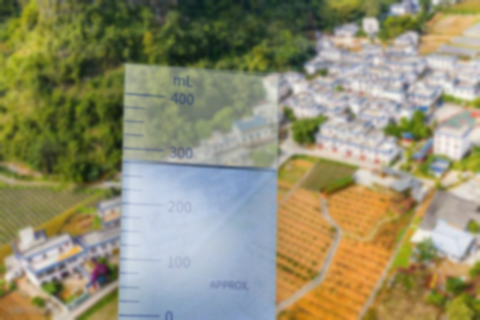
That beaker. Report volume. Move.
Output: 275 mL
